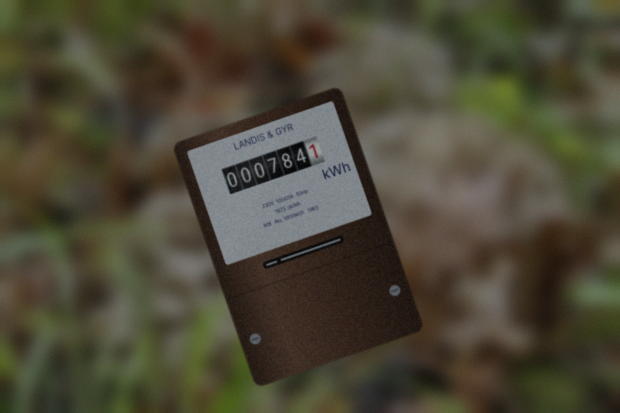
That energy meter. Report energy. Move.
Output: 784.1 kWh
